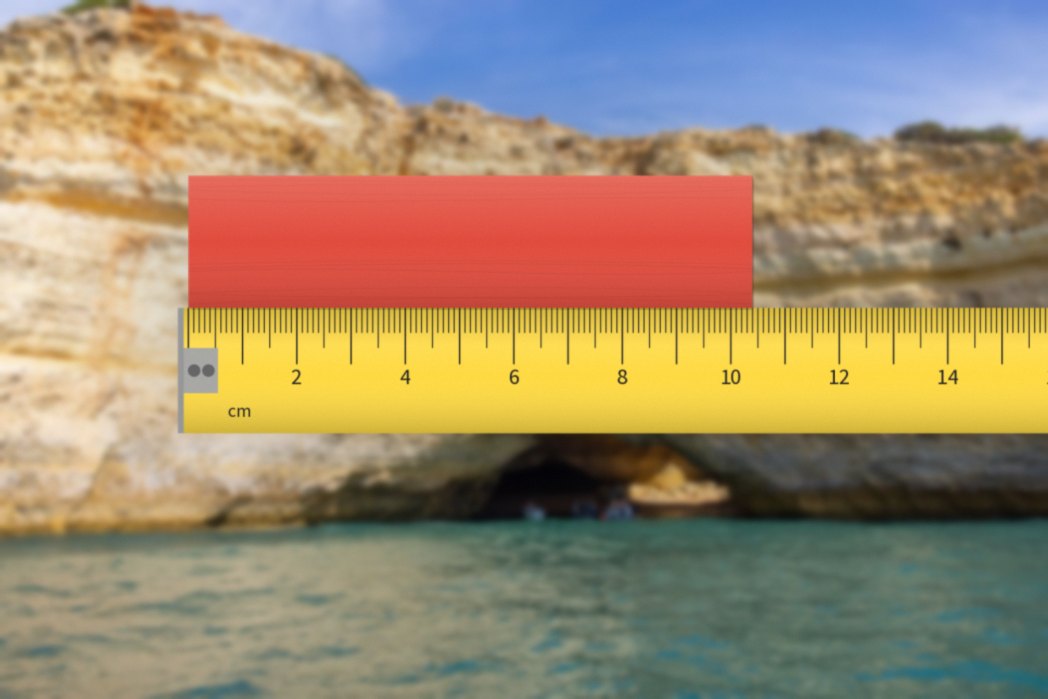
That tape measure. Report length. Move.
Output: 10.4 cm
